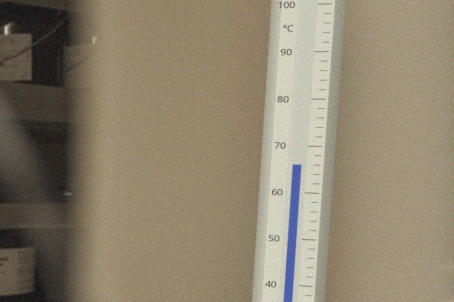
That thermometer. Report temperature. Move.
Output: 66 °C
